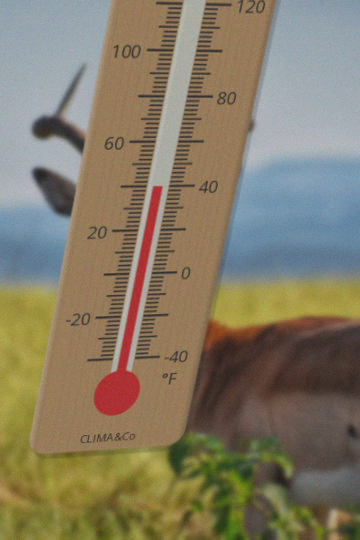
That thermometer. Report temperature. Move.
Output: 40 °F
